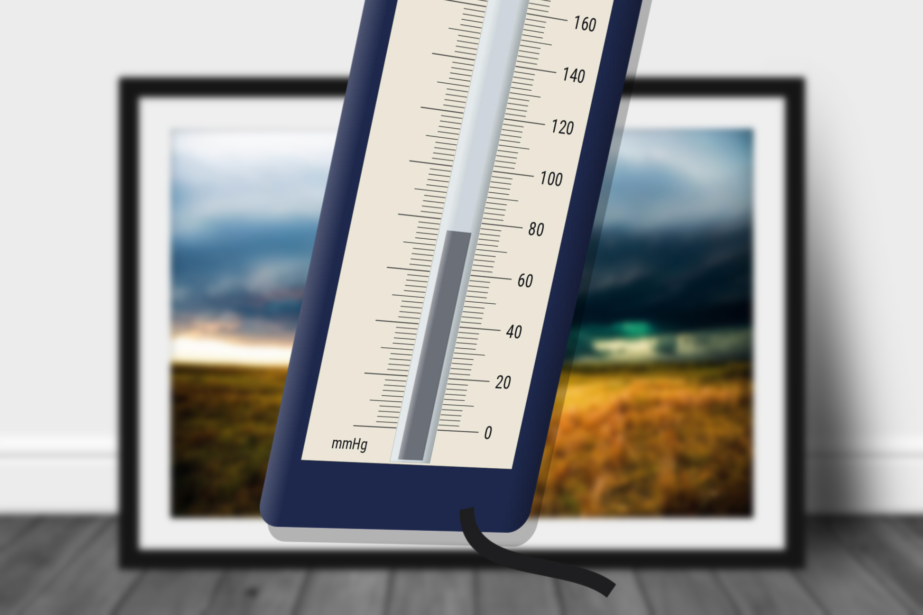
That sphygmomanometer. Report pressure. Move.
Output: 76 mmHg
